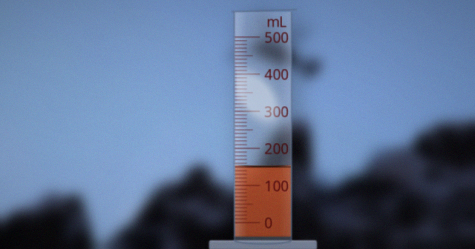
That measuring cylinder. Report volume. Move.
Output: 150 mL
